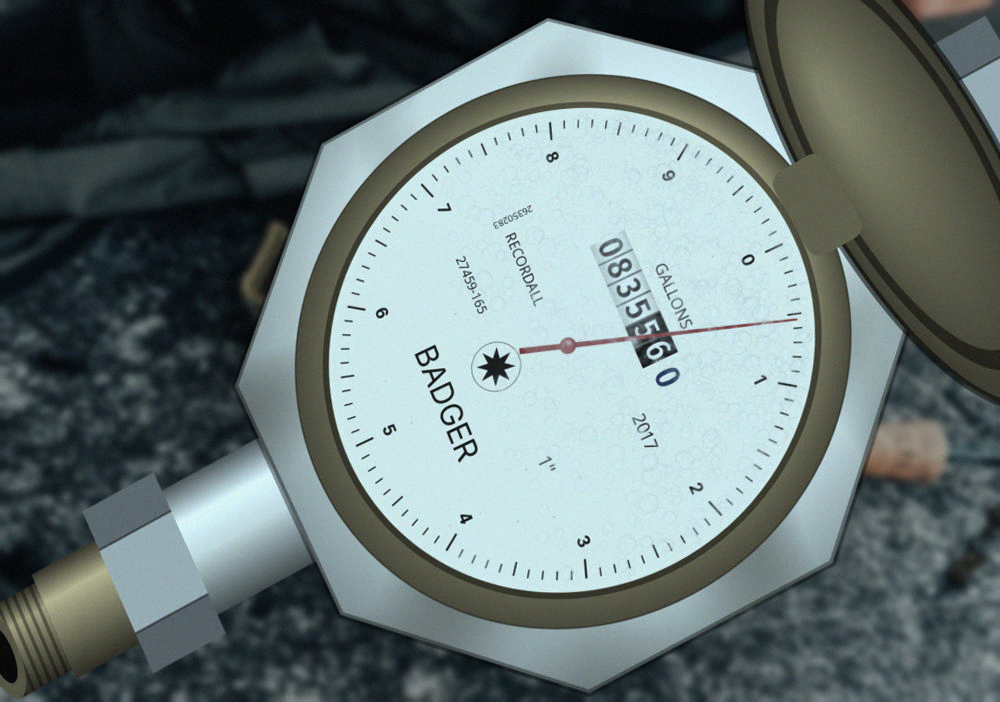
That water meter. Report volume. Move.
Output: 835560.5 gal
